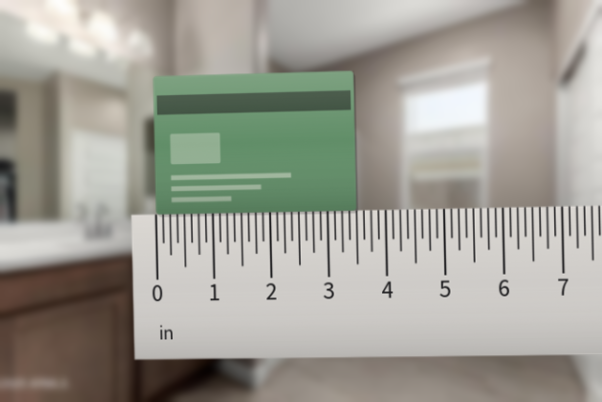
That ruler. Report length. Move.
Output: 3.5 in
